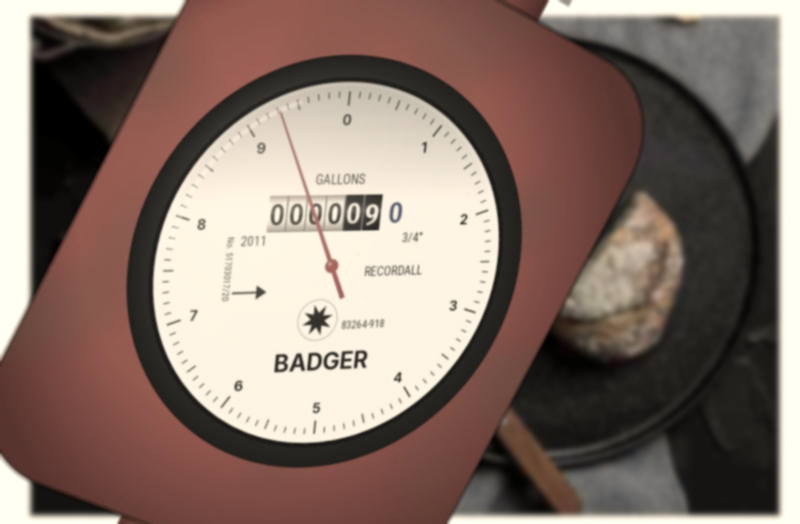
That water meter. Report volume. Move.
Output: 89.3 gal
